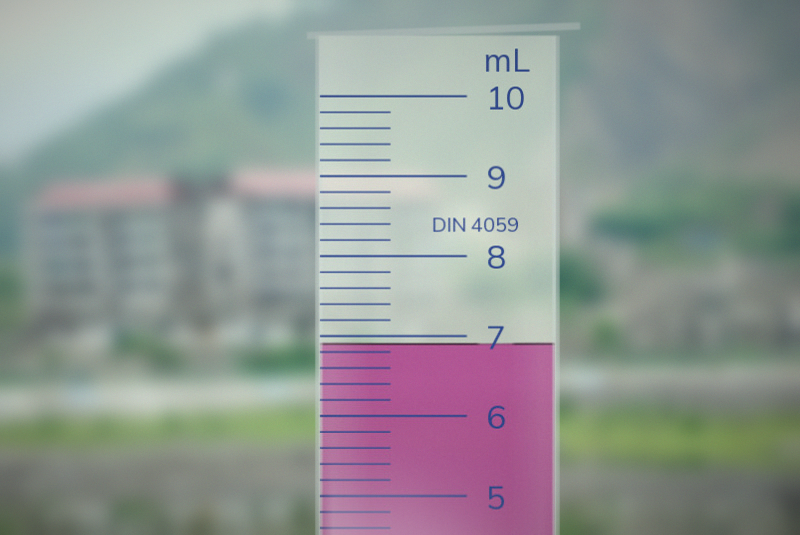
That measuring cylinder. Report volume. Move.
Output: 6.9 mL
